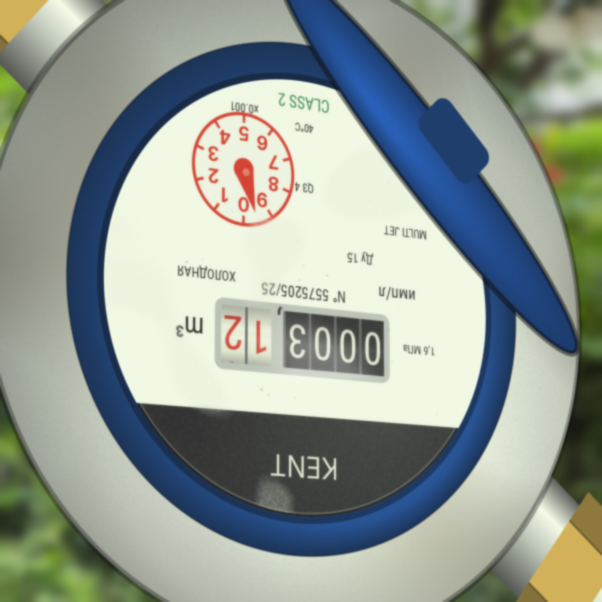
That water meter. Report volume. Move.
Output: 3.119 m³
